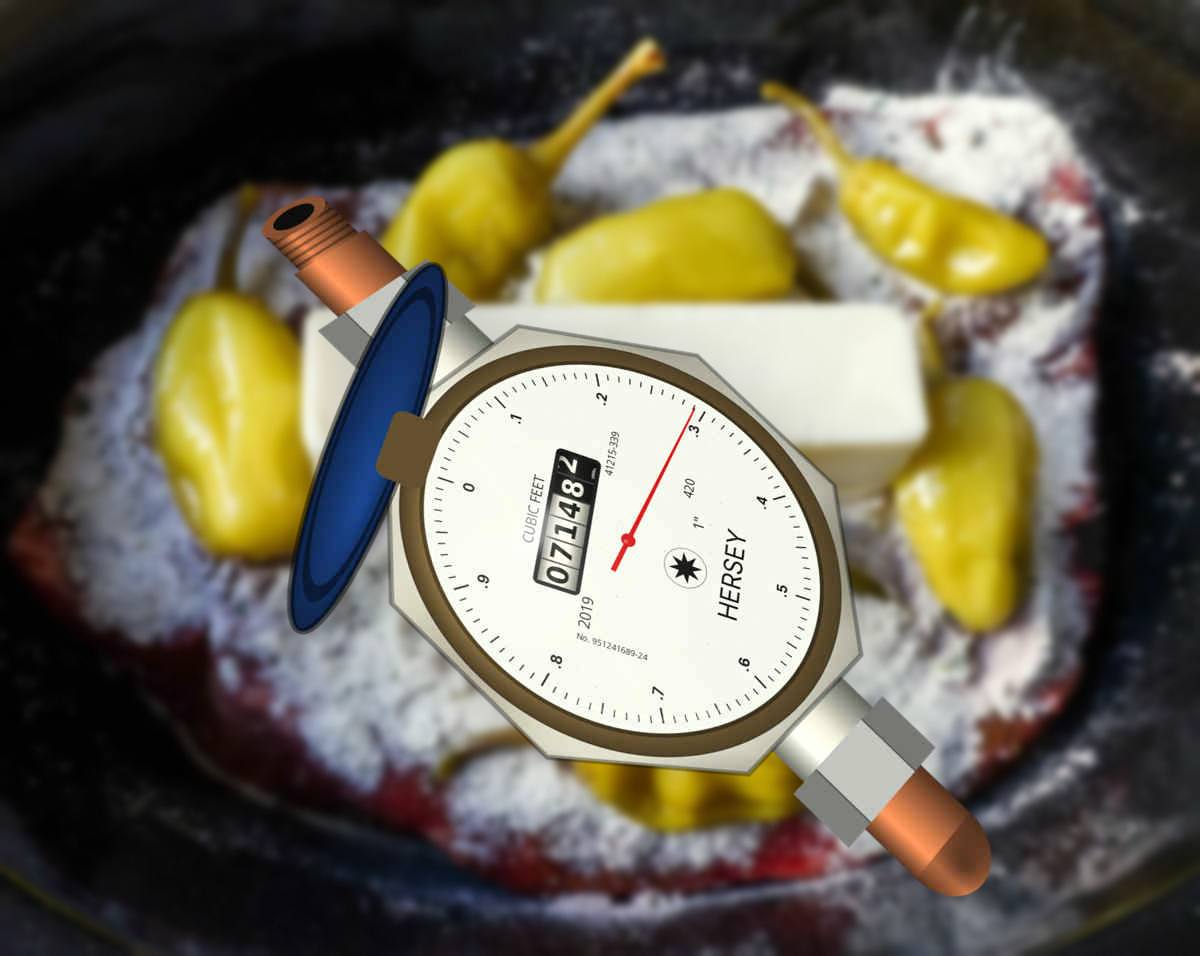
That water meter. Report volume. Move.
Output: 71482.29 ft³
